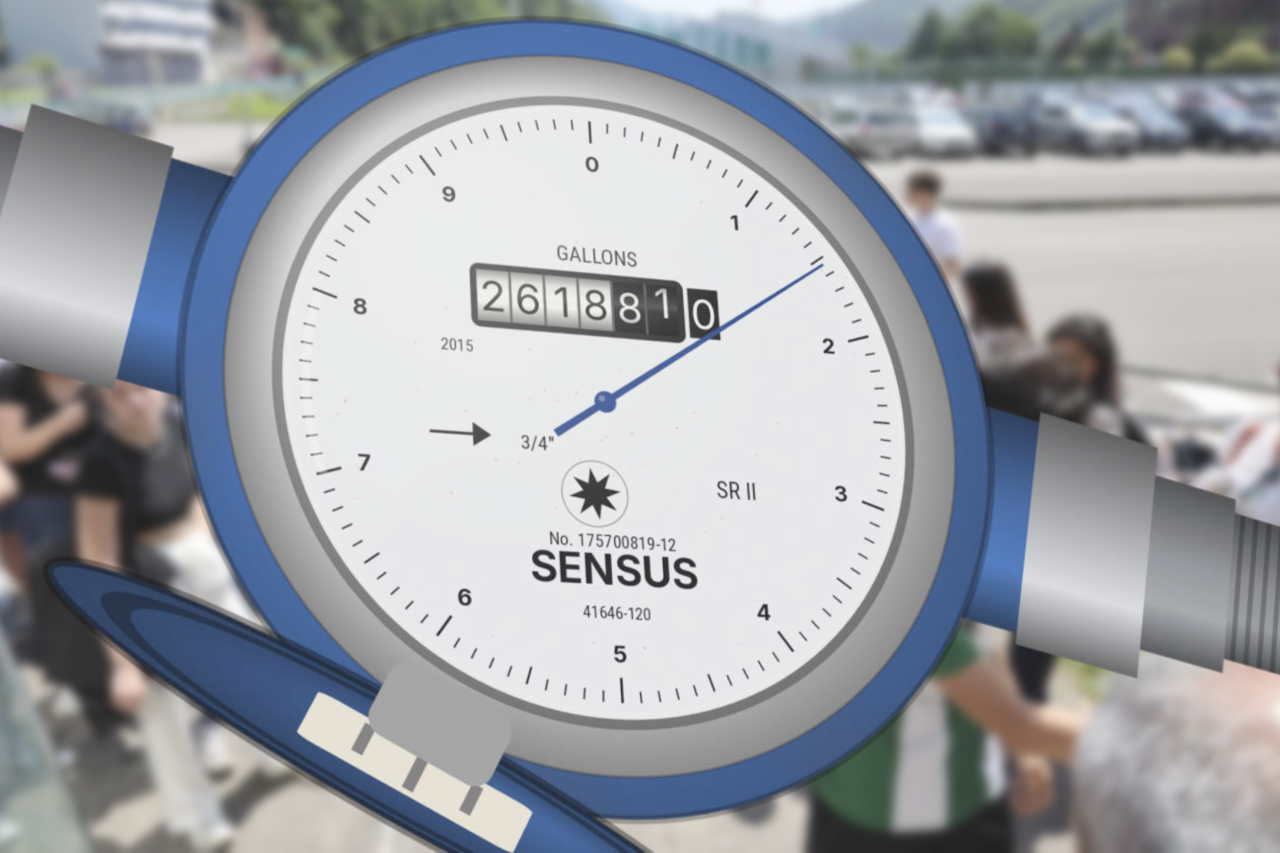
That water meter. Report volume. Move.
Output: 2618811.5 gal
